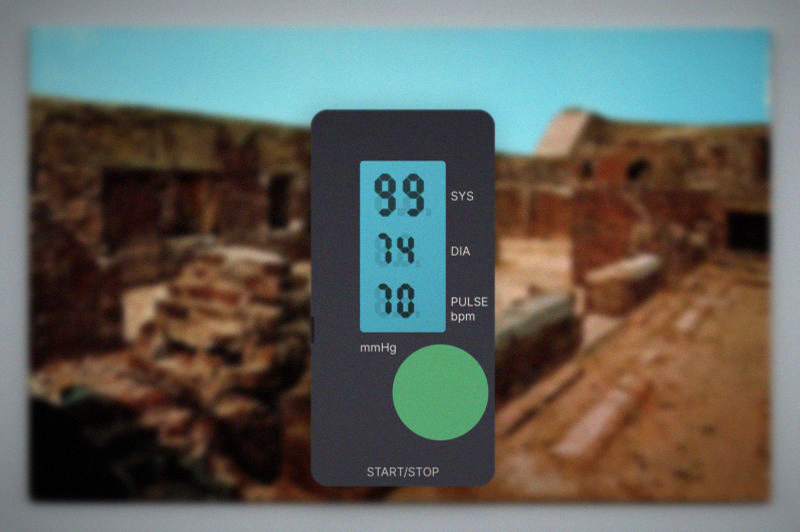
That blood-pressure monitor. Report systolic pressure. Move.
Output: 99 mmHg
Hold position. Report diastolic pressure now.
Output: 74 mmHg
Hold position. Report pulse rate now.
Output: 70 bpm
